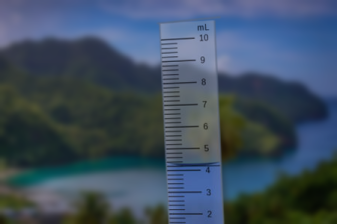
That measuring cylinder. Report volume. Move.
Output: 4.2 mL
